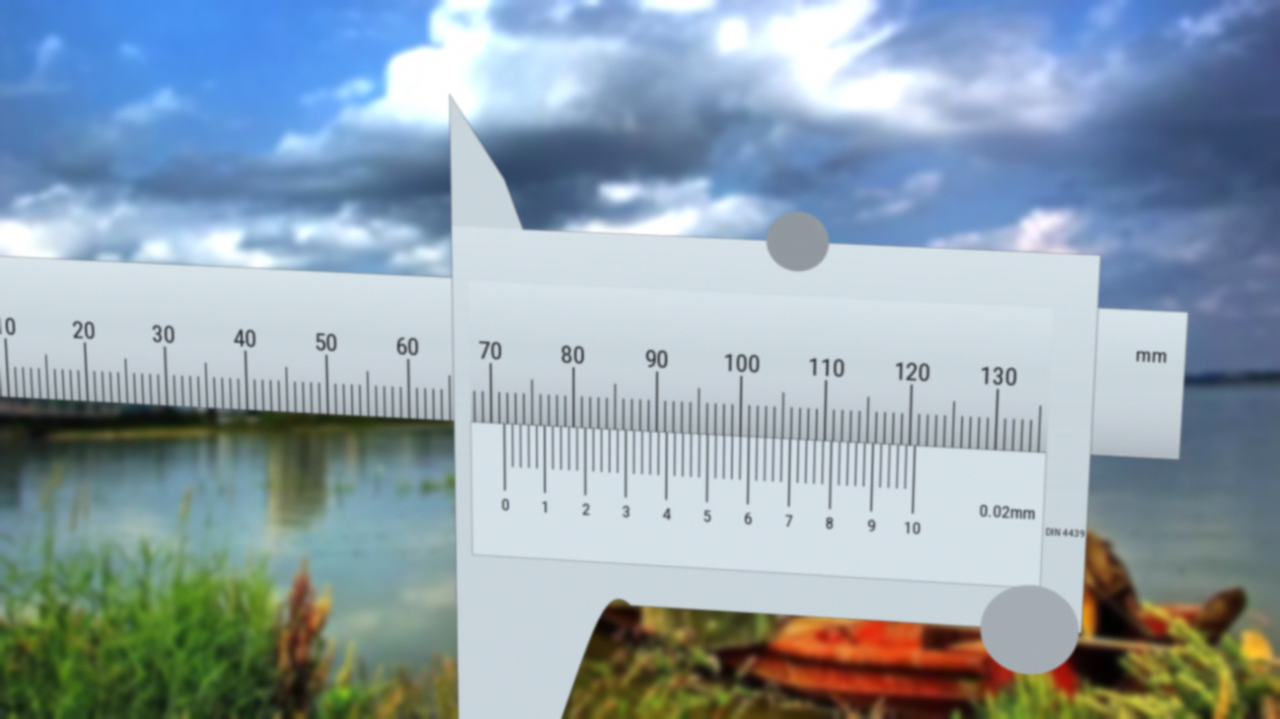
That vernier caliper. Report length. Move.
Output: 71.6 mm
